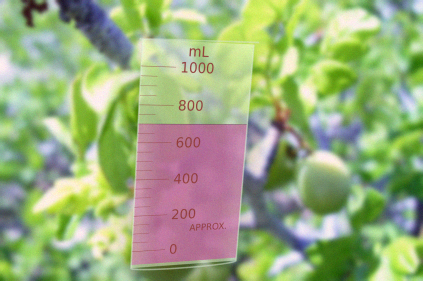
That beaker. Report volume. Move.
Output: 700 mL
